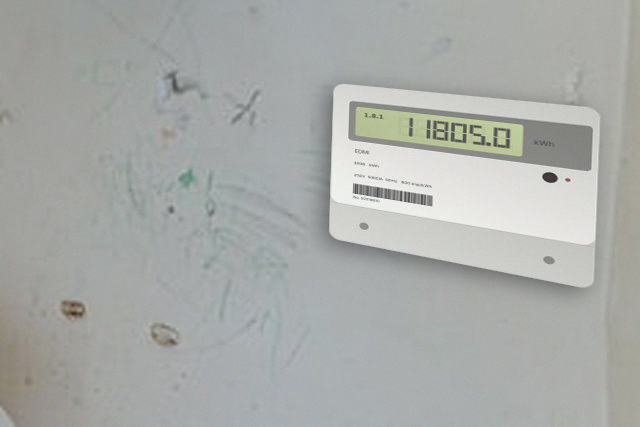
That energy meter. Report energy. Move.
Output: 11805.0 kWh
